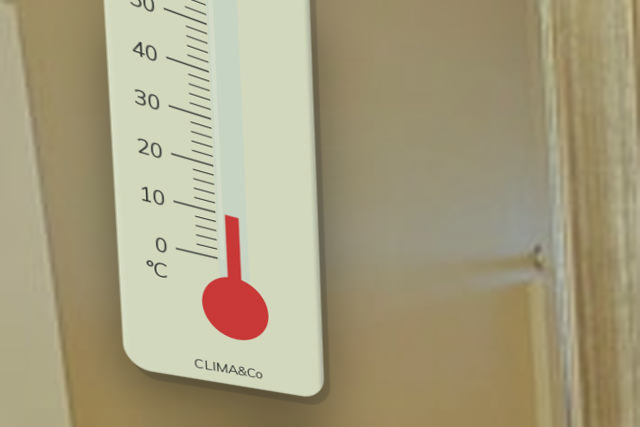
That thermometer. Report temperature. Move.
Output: 10 °C
